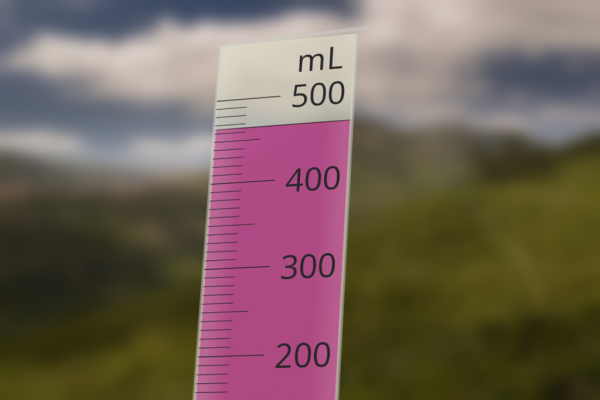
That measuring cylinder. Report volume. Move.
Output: 465 mL
